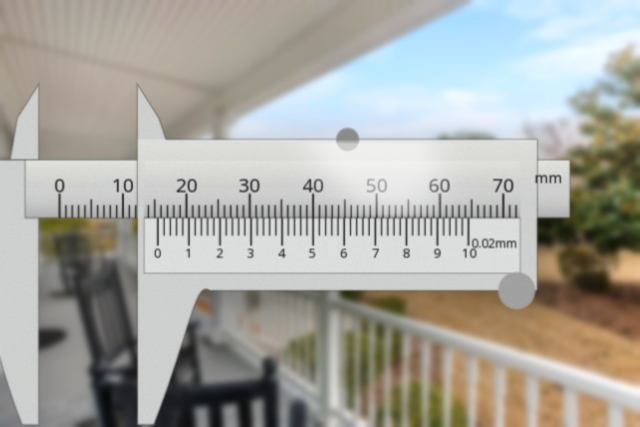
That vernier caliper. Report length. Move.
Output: 15.5 mm
